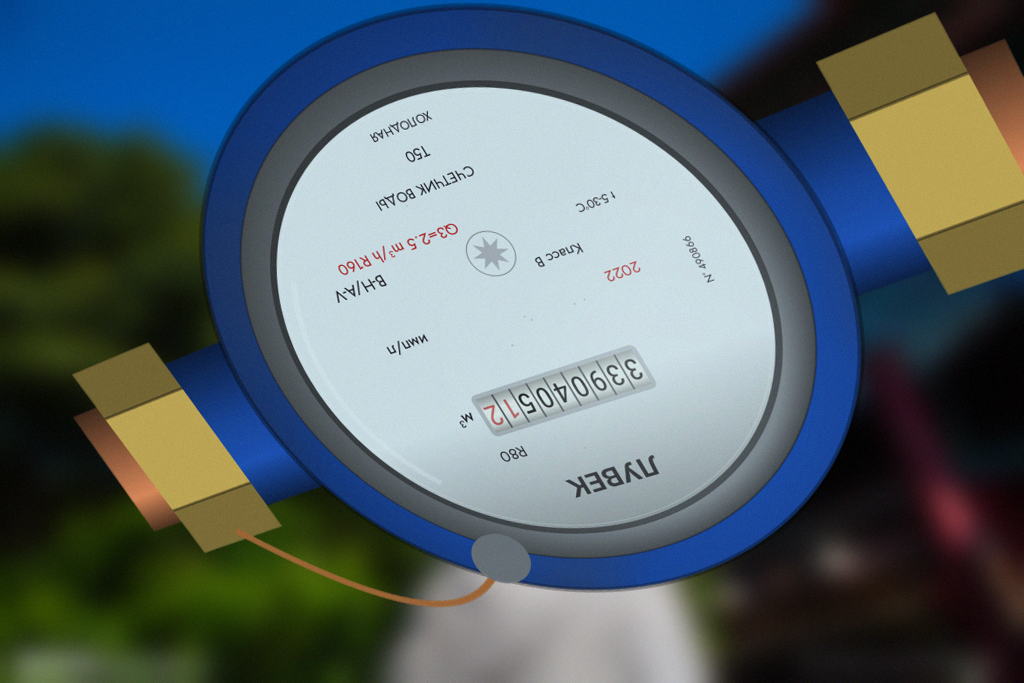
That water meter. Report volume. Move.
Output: 3390405.12 m³
